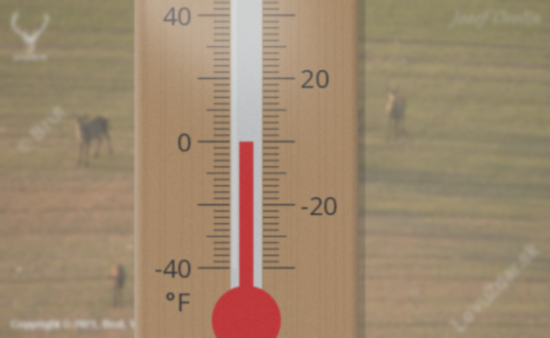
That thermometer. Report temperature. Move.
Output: 0 °F
